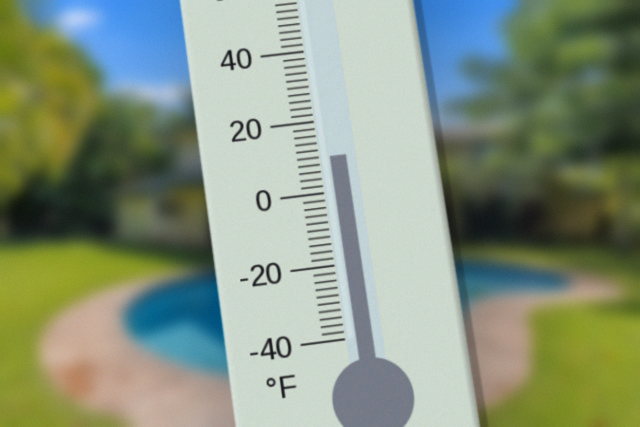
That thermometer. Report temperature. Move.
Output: 10 °F
